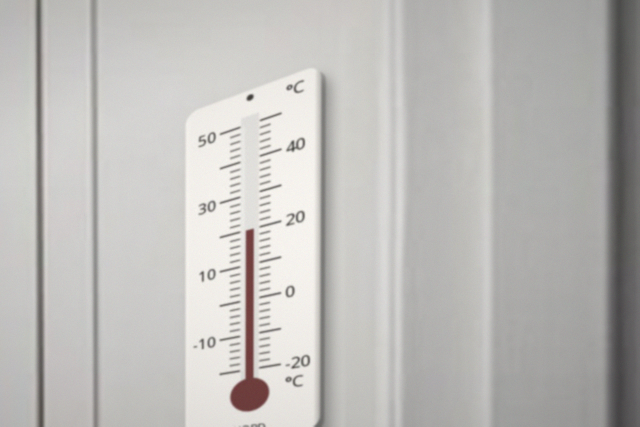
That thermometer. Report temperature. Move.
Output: 20 °C
